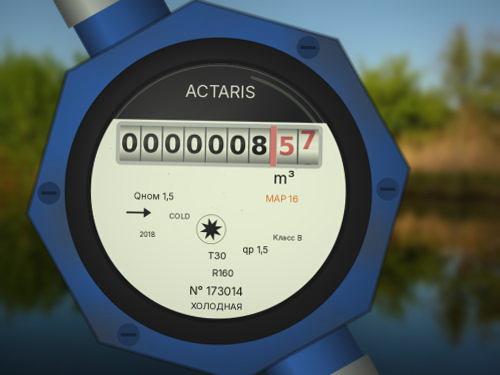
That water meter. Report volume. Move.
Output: 8.57 m³
